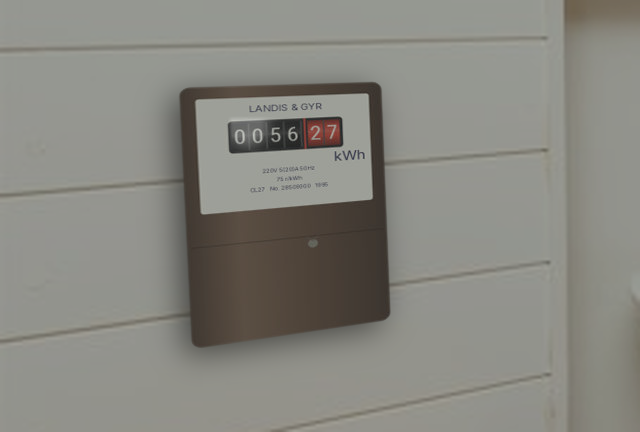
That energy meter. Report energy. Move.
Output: 56.27 kWh
